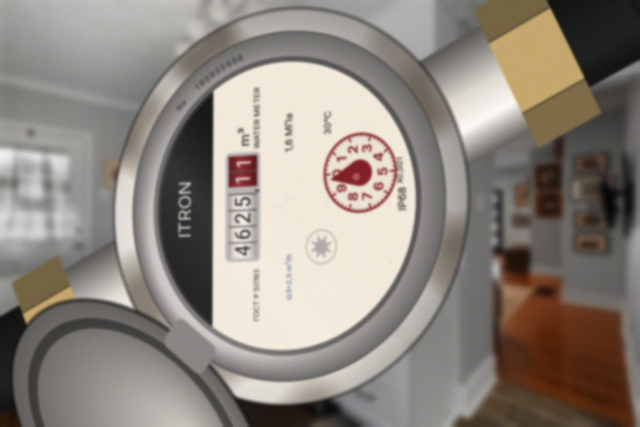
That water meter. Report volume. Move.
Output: 4625.109 m³
